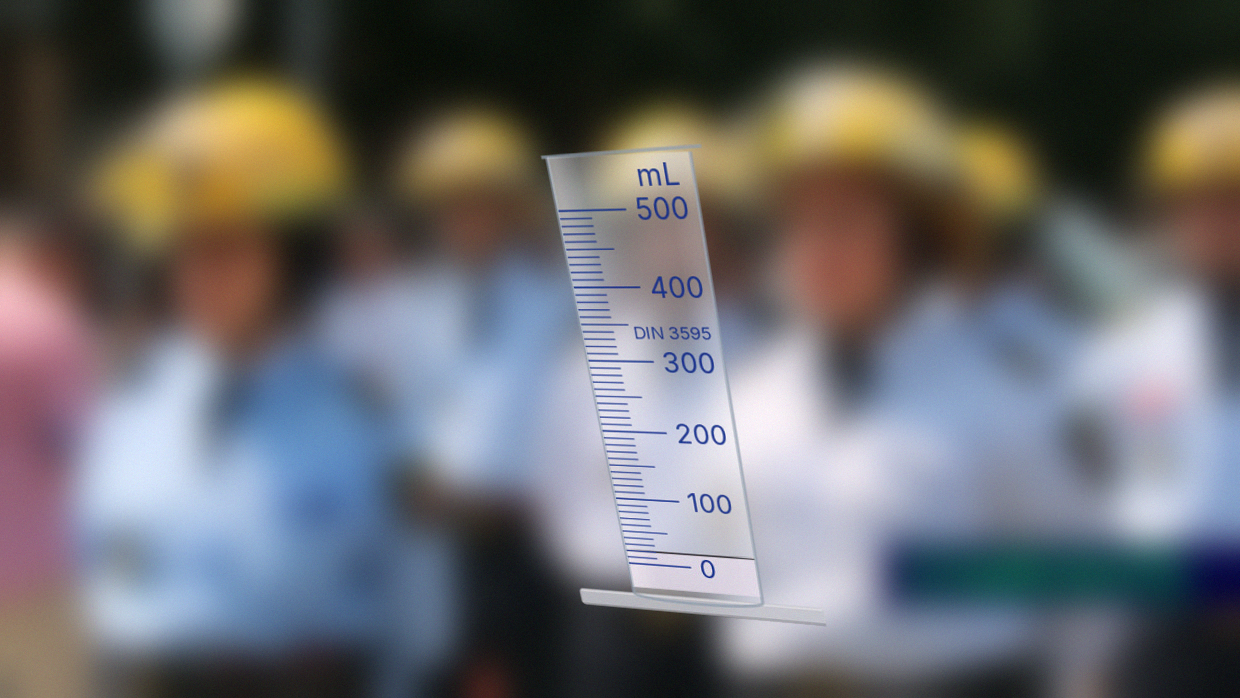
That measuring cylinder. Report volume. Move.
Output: 20 mL
